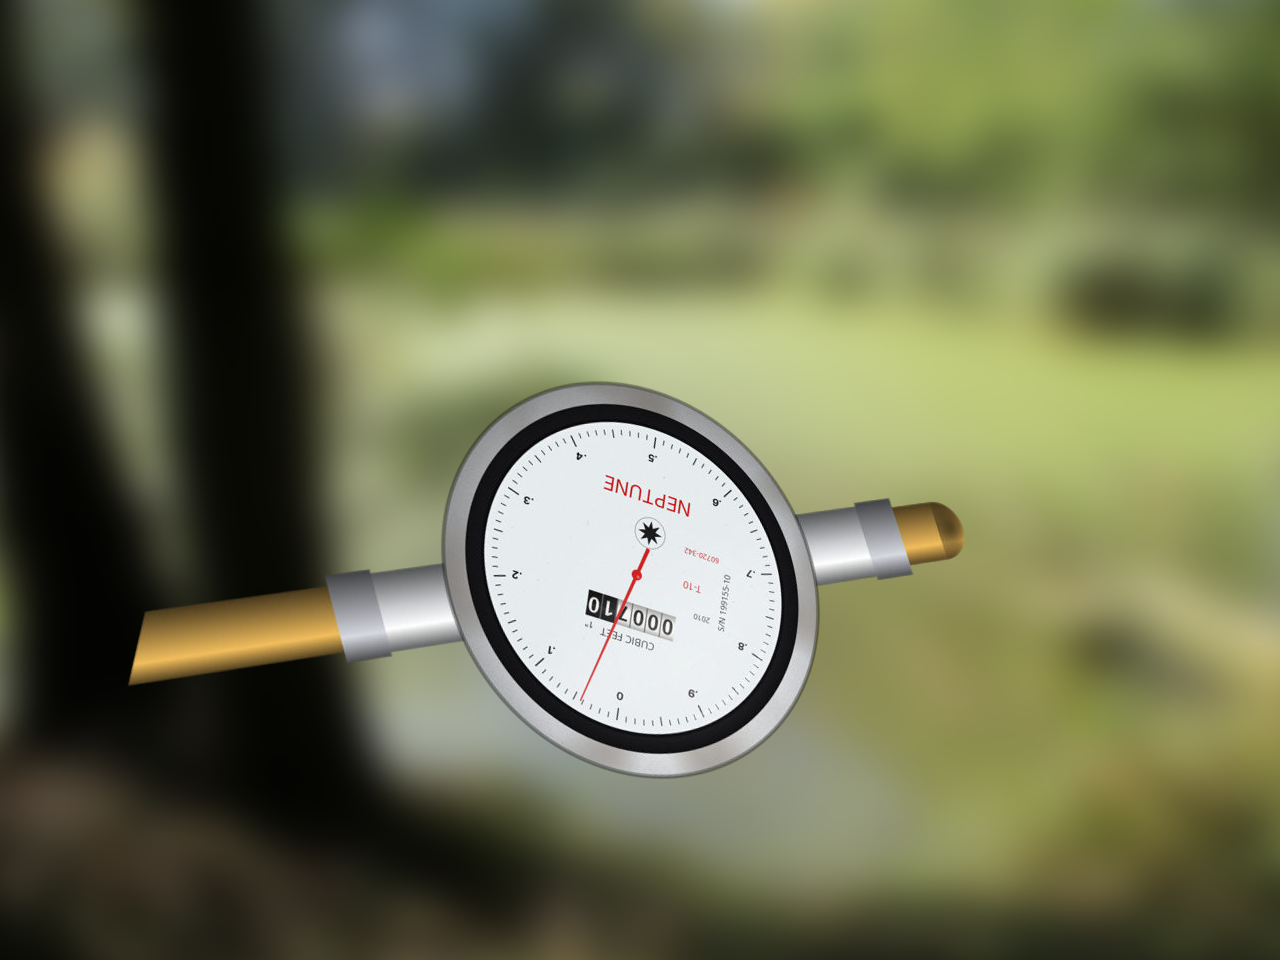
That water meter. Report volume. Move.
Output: 710.04 ft³
